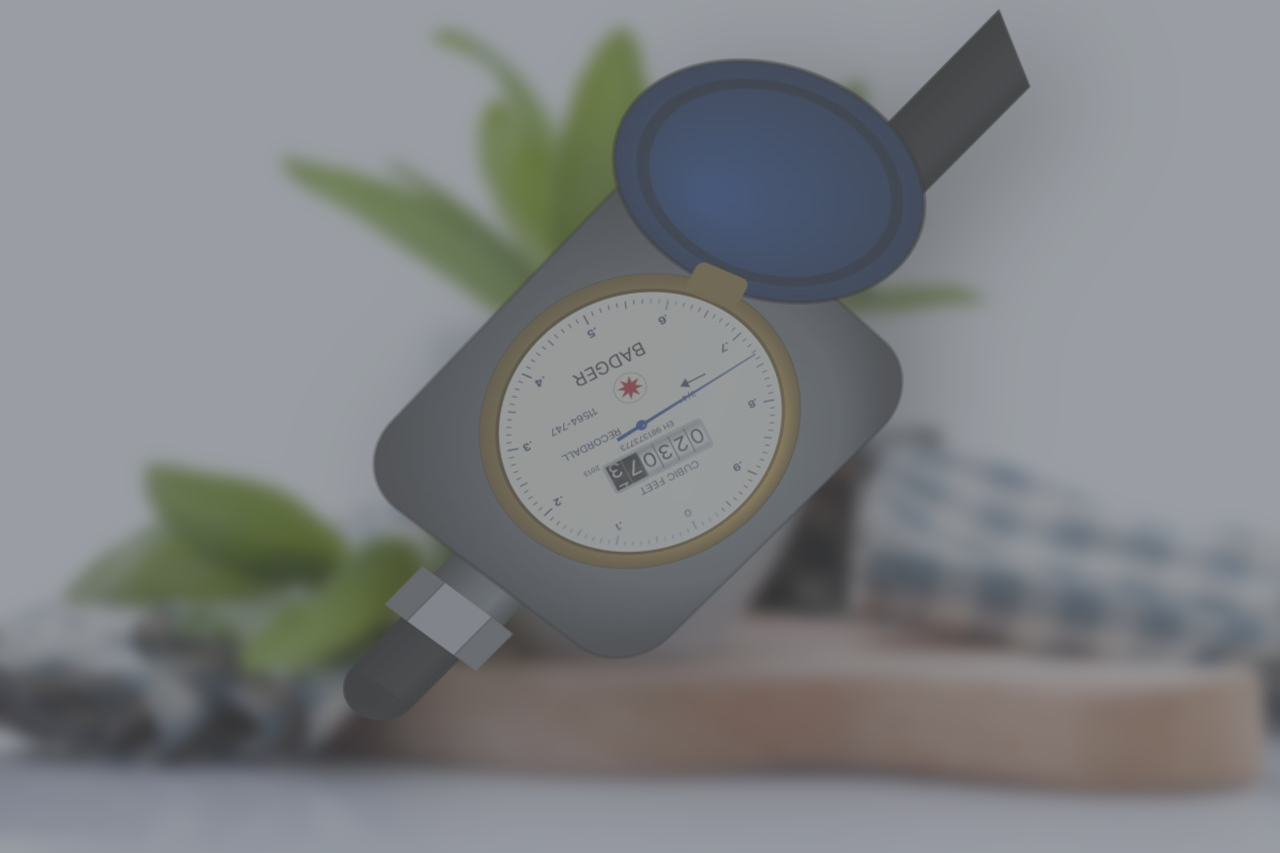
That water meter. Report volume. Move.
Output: 23072.73 ft³
